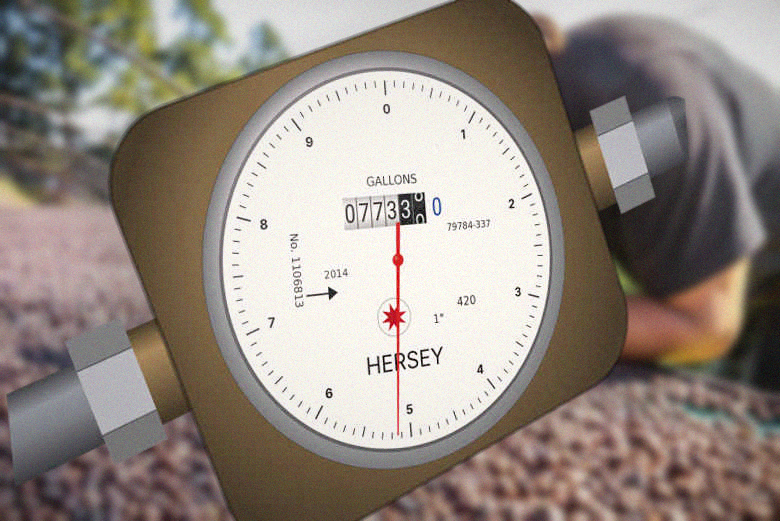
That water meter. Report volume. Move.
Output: 773385.1 gal
